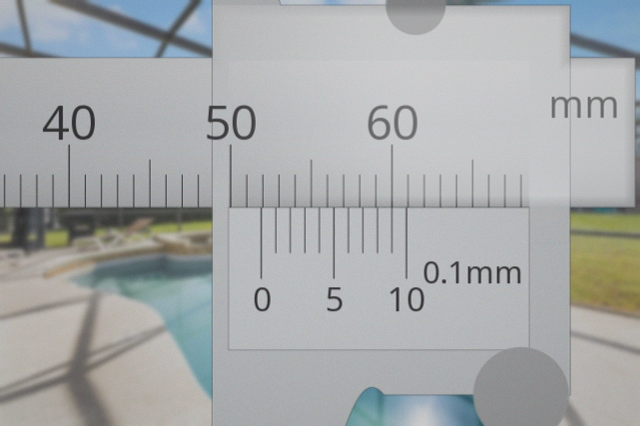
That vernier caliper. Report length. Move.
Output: 51.9 mm
